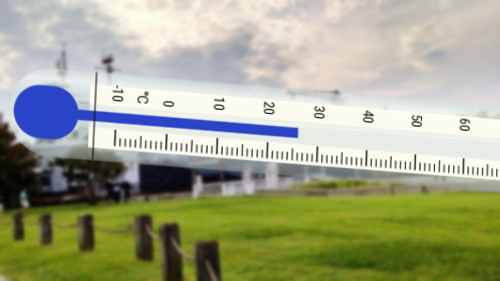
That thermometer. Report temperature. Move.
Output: 26 °C
